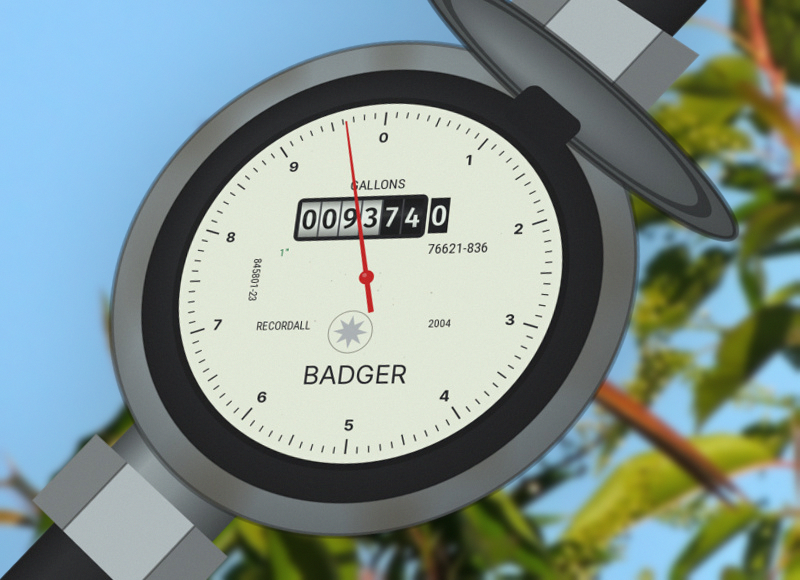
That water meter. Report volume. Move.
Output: 93739.6 gal
